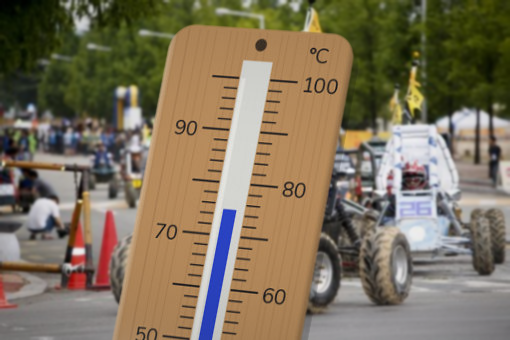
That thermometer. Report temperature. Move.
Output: 75 °C
